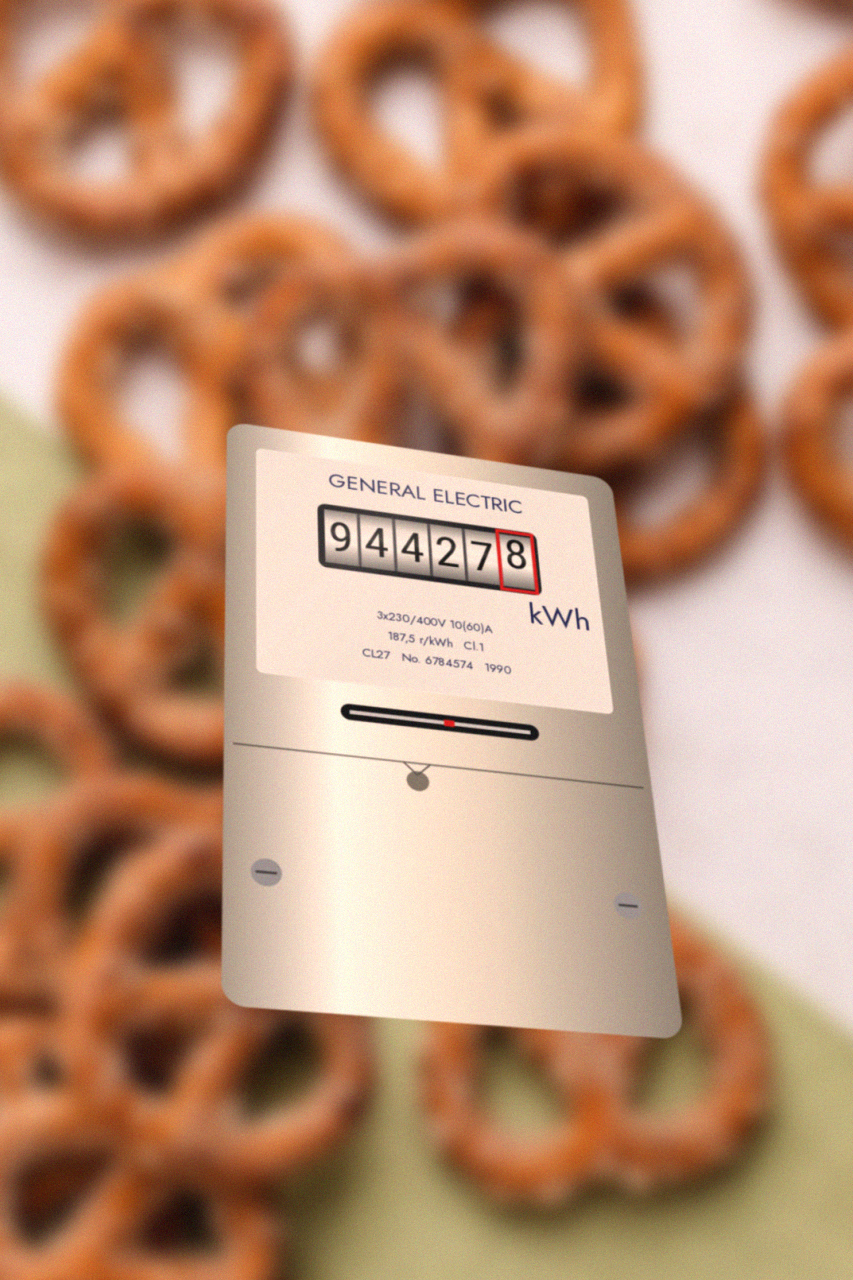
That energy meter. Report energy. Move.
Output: 94427.8 kWh
